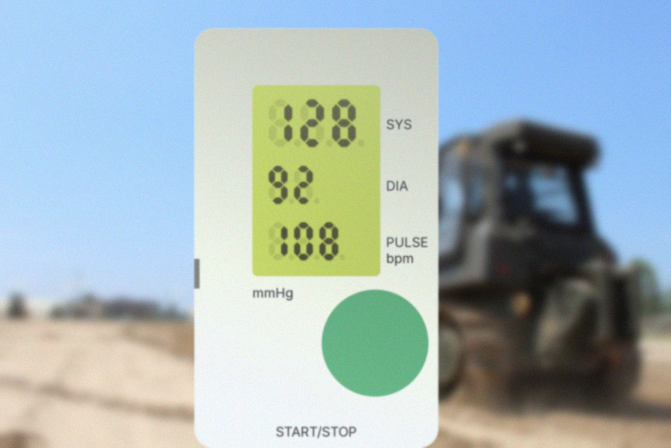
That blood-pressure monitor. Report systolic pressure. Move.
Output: 128 mmHg
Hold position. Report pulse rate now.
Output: 108 bpm
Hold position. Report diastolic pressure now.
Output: 92 mmHg
